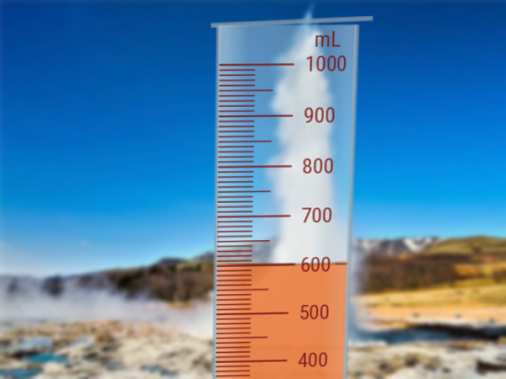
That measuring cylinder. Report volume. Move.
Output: 600 mL
